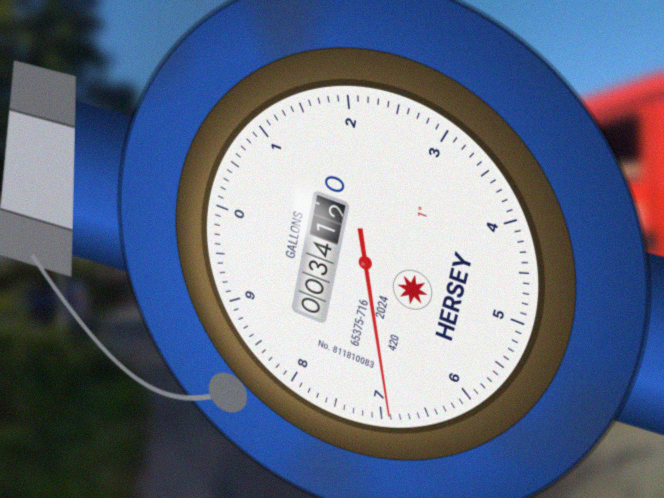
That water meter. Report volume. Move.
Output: 34116.9 gal
